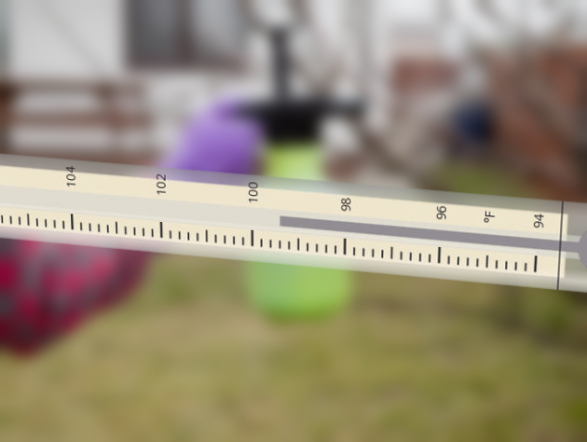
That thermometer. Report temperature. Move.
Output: 99.4 °F
